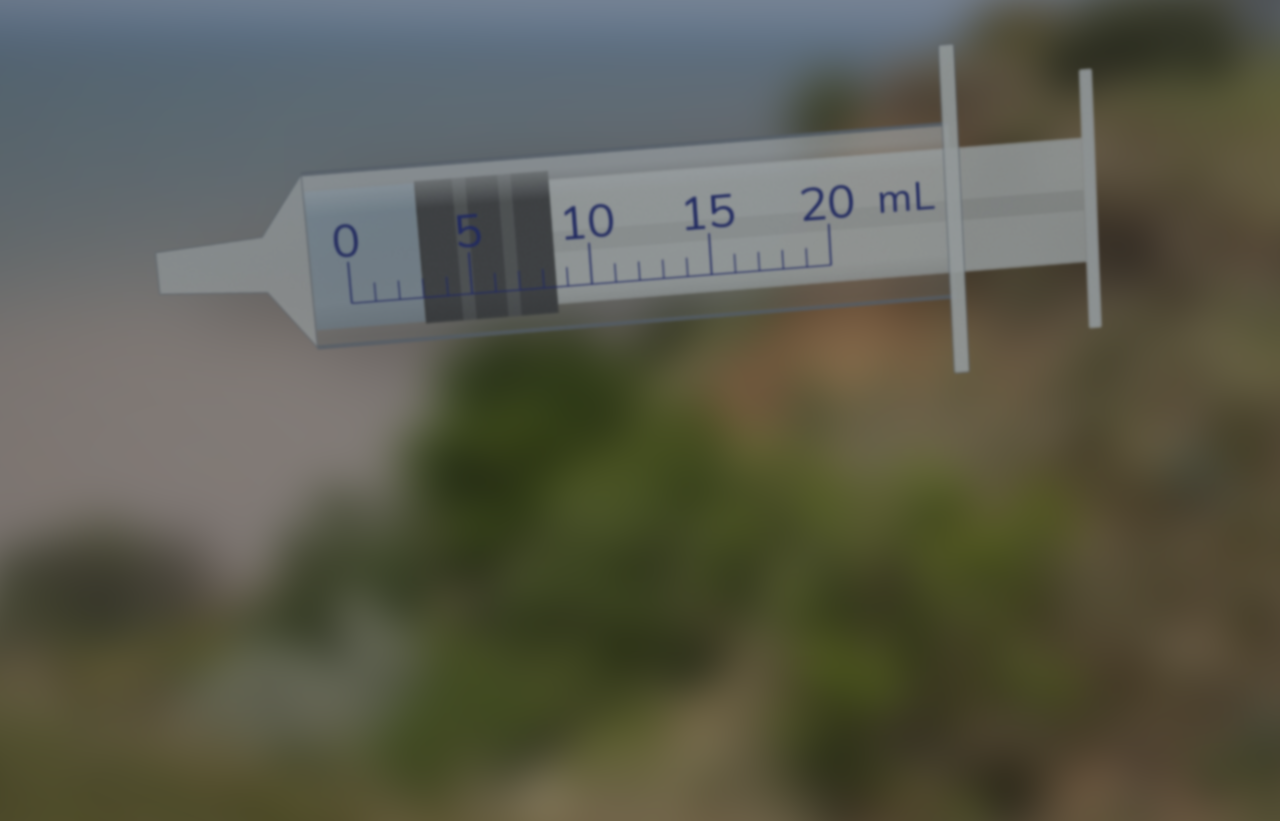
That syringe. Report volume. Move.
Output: 3 mL
